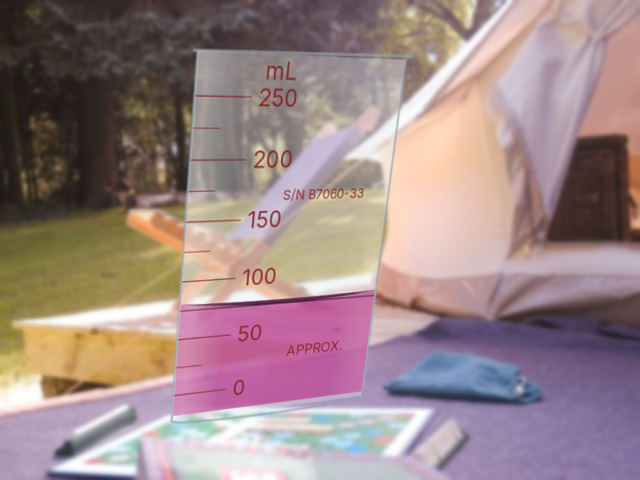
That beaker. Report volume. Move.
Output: 75 mL
